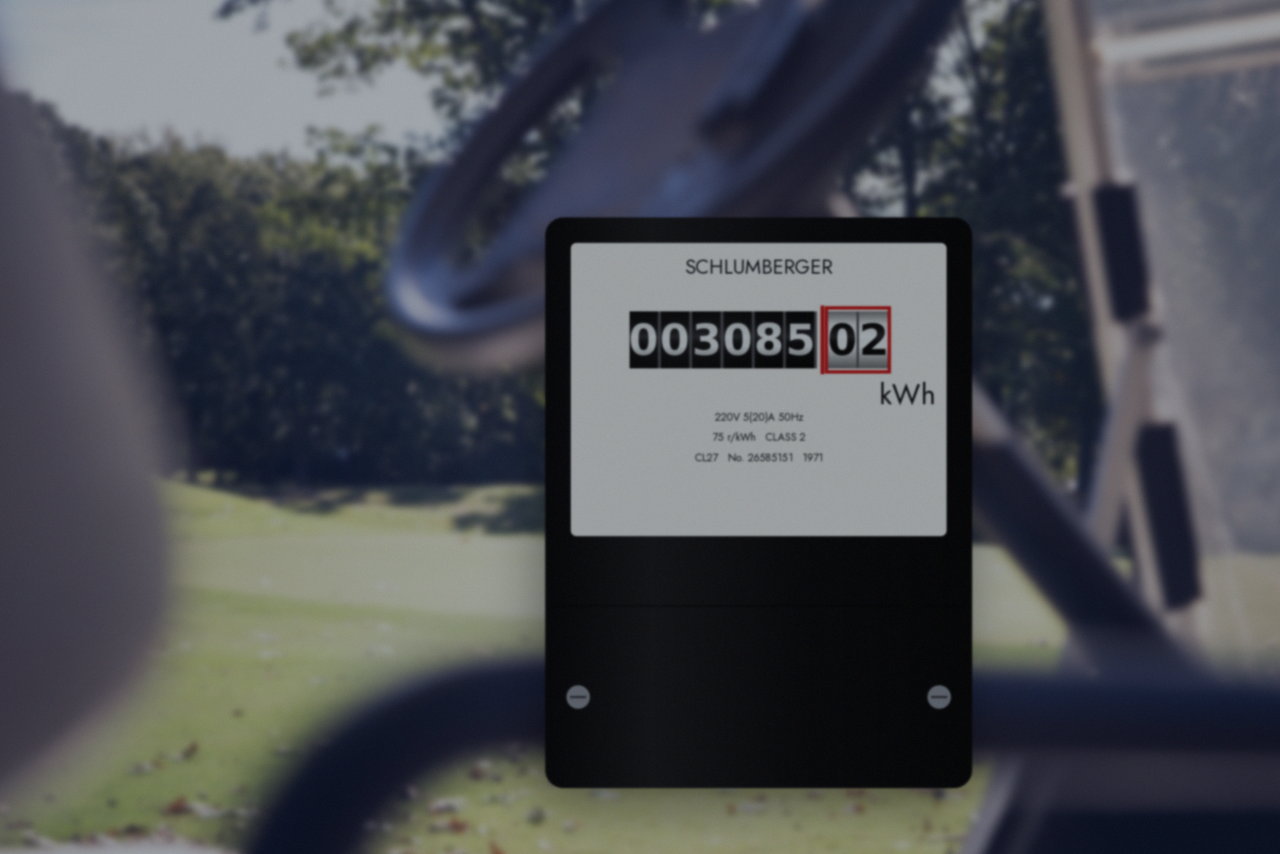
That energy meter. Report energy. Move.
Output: 3085.02 kWh
